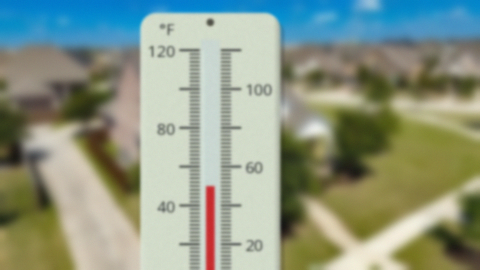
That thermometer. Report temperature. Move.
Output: 50 °F
